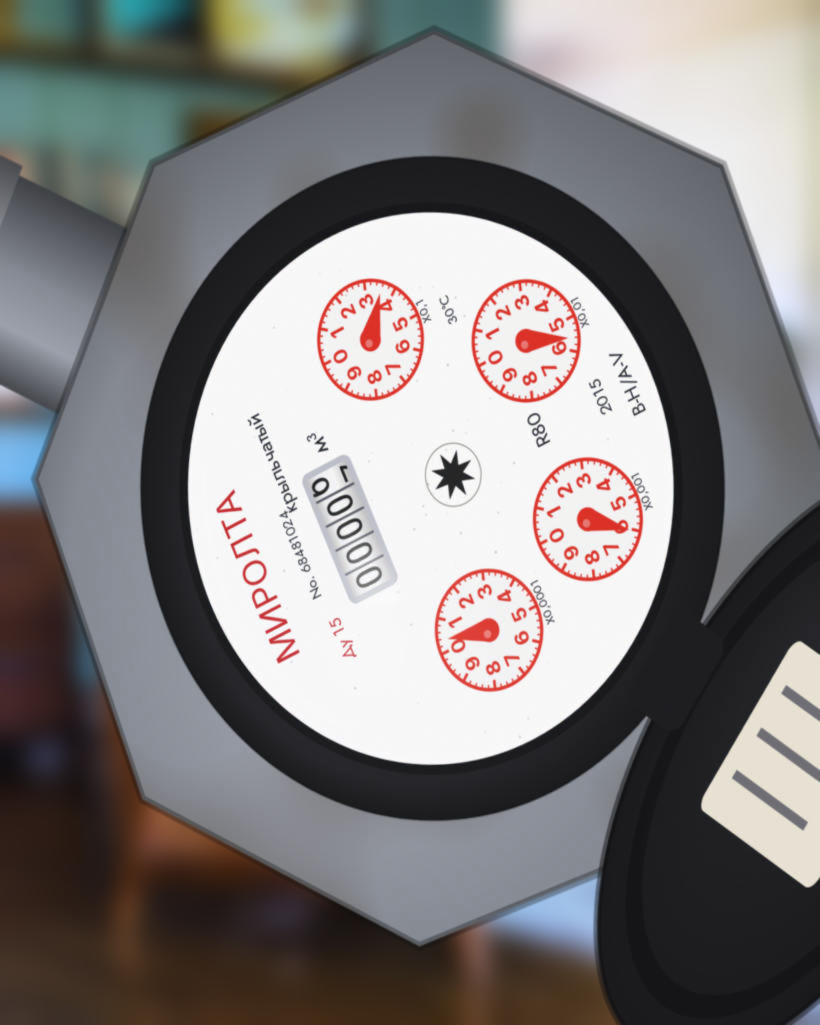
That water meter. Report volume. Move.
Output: 6.3560 m³
